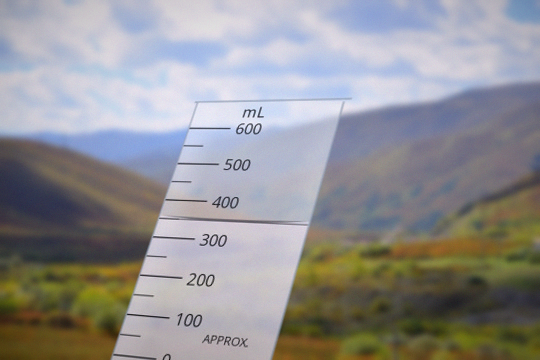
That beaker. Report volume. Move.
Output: 350 mL
